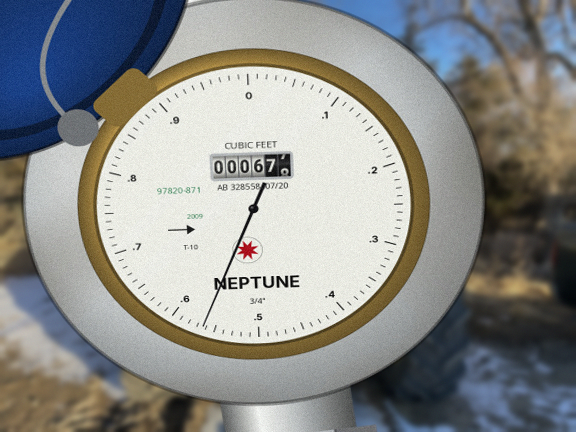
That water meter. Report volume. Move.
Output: 677.56 ft³
